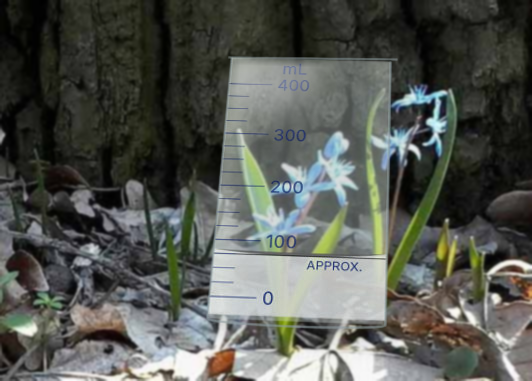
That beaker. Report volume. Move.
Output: 75 mL
